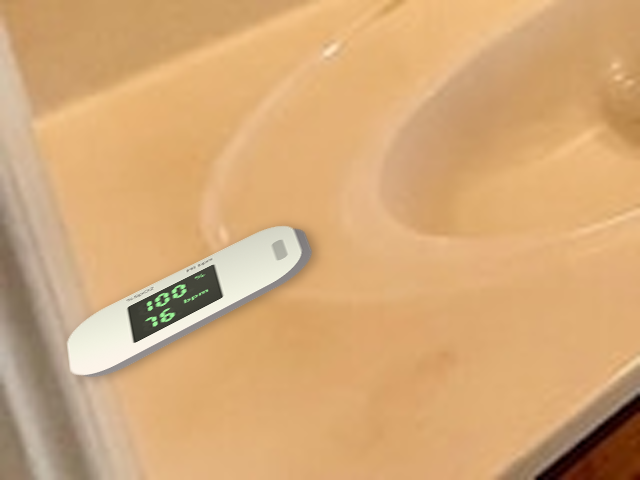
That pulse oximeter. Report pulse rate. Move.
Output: 76 bpm
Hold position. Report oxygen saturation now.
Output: 100 %
